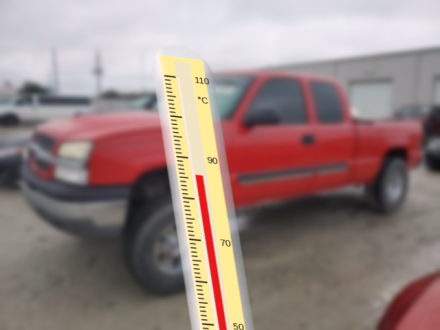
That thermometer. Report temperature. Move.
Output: 86 °C
